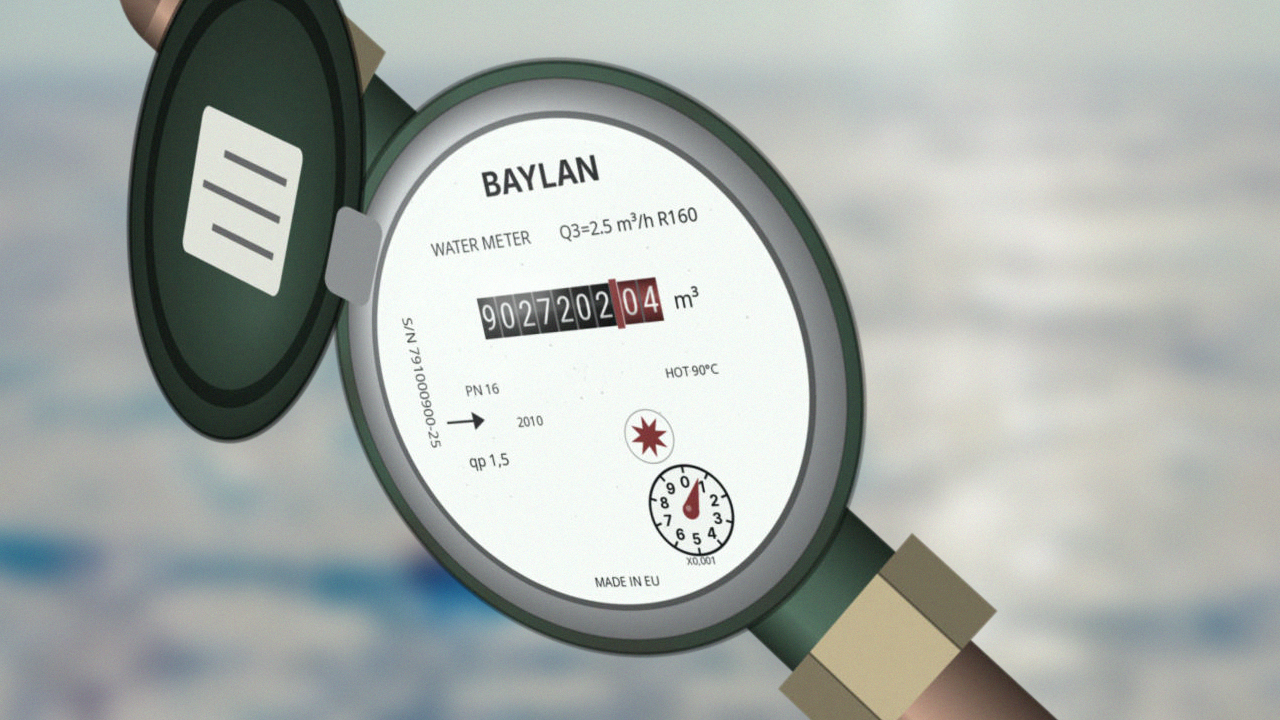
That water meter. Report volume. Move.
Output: 9027202.040 m³
